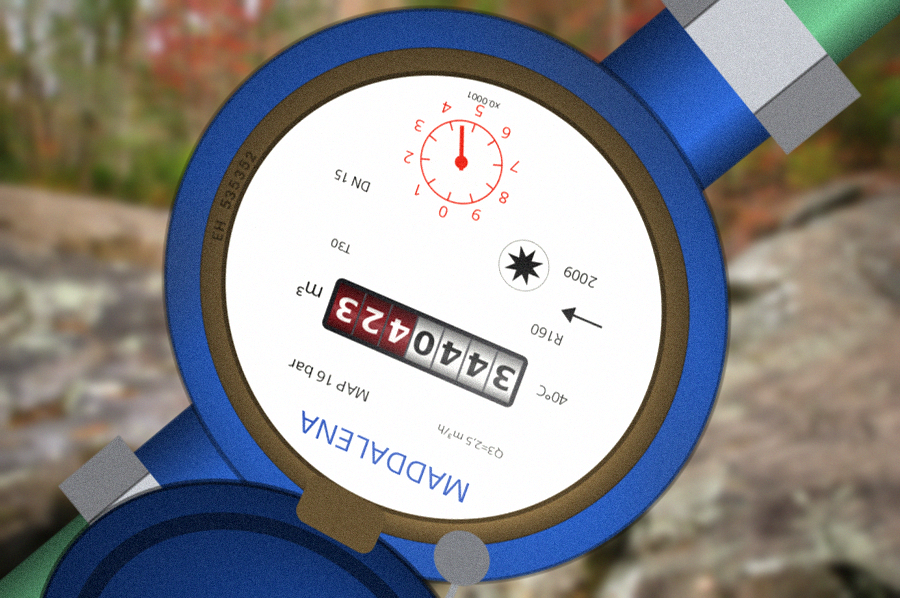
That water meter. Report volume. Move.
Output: 3440.4234 m³
